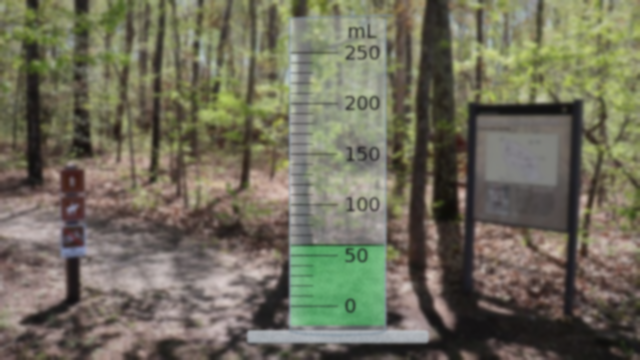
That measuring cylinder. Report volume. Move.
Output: 60 mL
